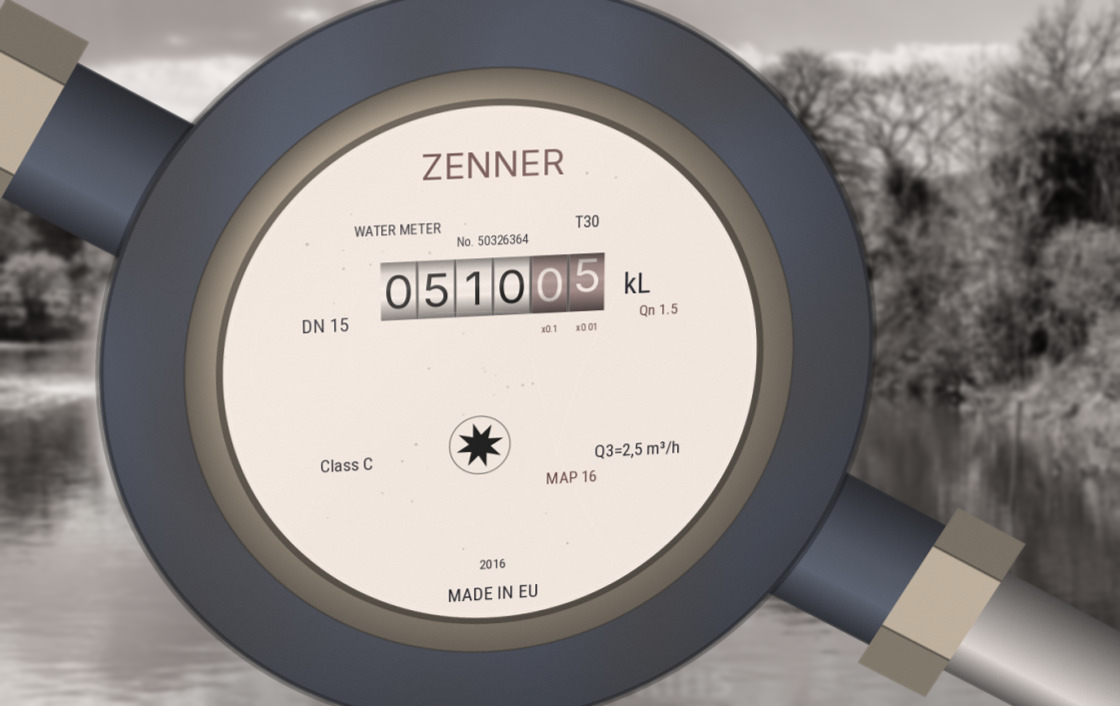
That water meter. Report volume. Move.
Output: 510.05 kL
